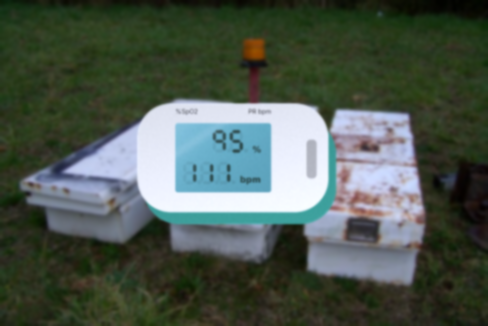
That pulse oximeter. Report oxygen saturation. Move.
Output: 95 %
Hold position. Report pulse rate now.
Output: 111 bpm
